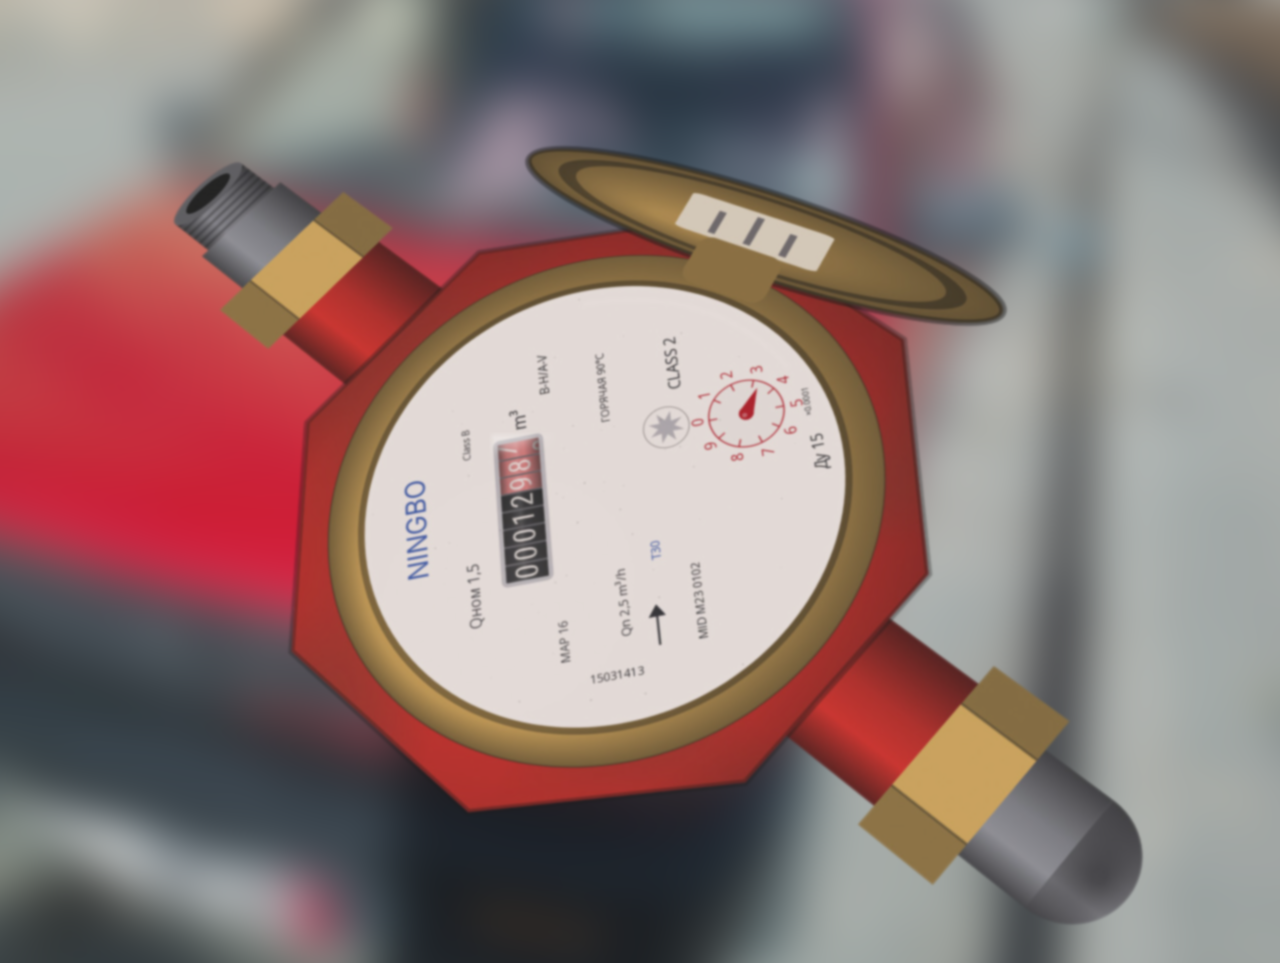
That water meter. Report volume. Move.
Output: 12.9873 m³
